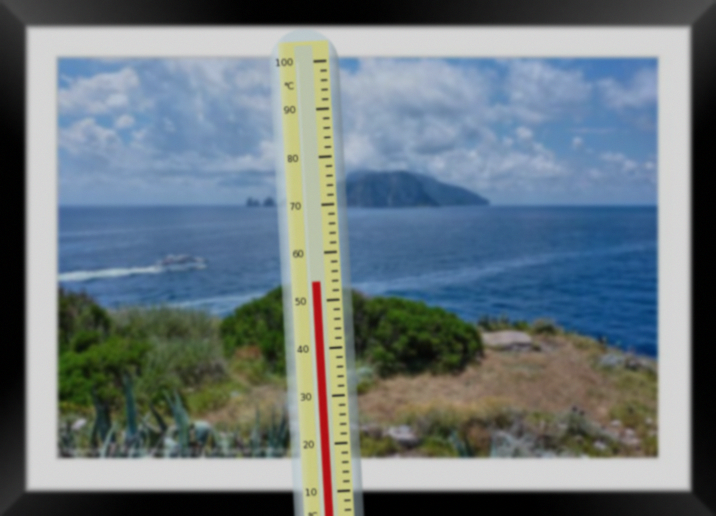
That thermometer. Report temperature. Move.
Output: 54 °C
